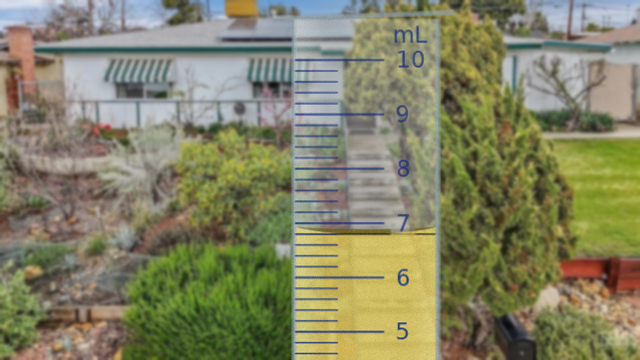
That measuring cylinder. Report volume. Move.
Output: 6.8 mL
